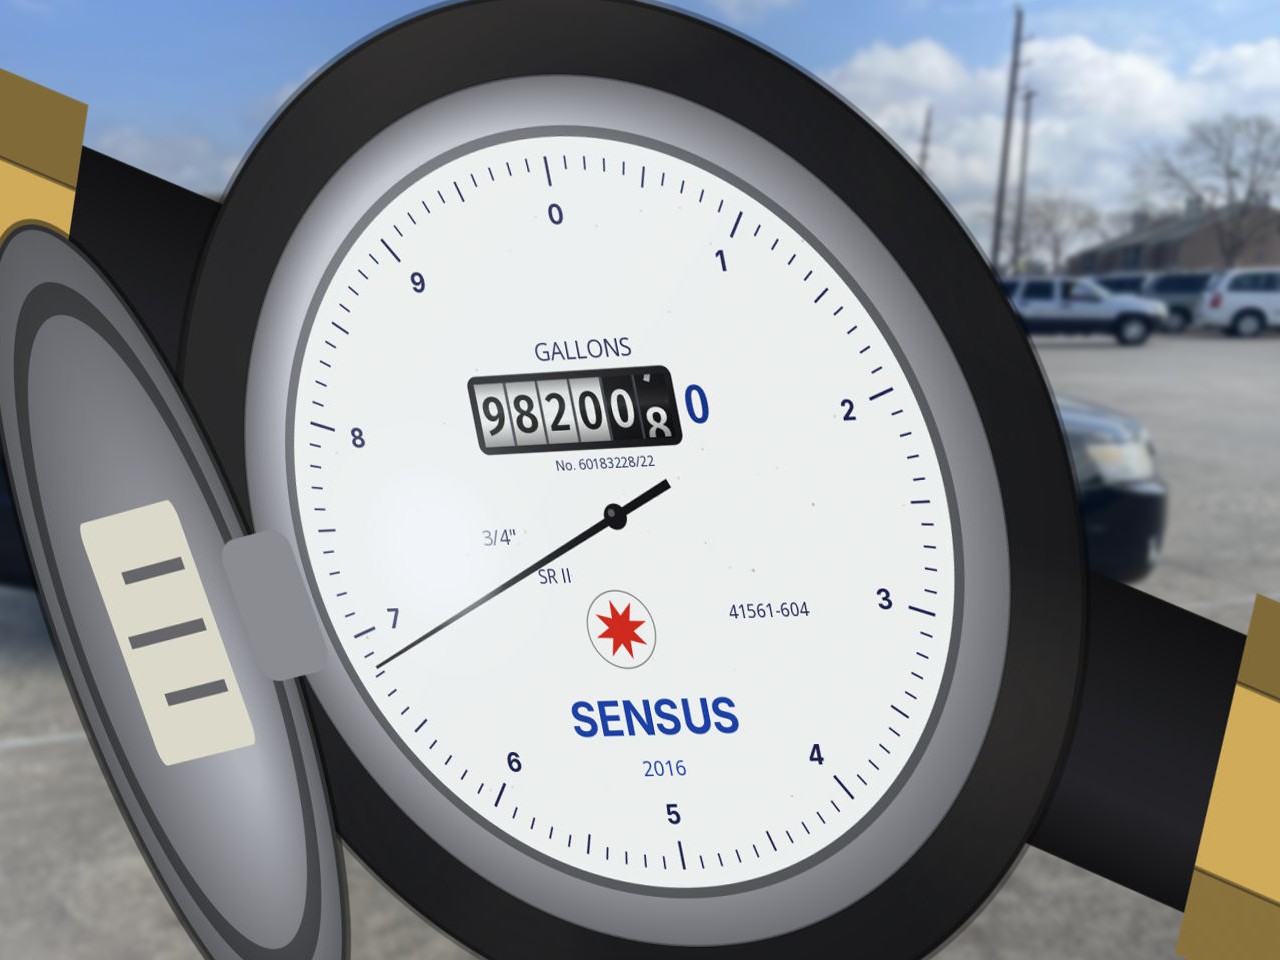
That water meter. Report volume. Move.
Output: 9820076.8 gal
